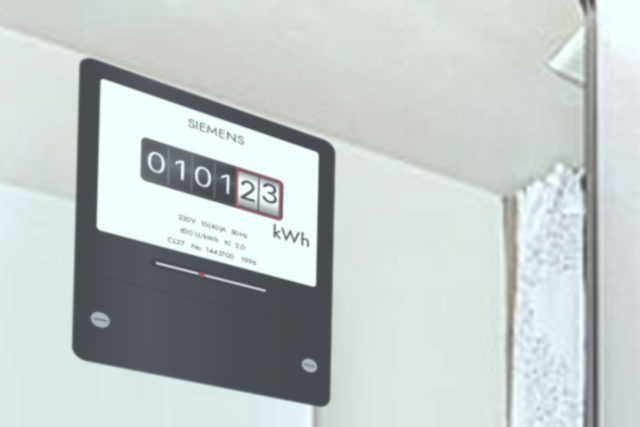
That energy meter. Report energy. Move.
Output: 101.23 kWh
